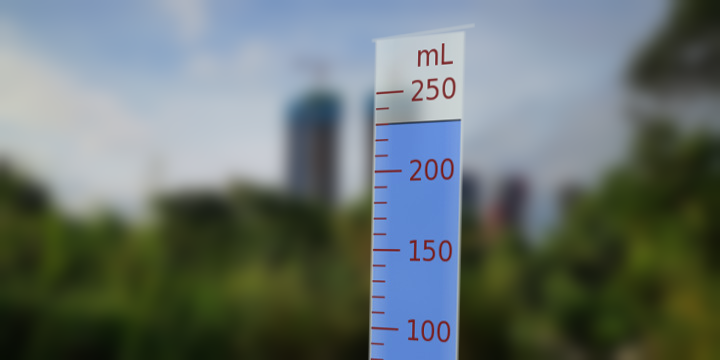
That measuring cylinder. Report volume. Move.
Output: 230 mL
